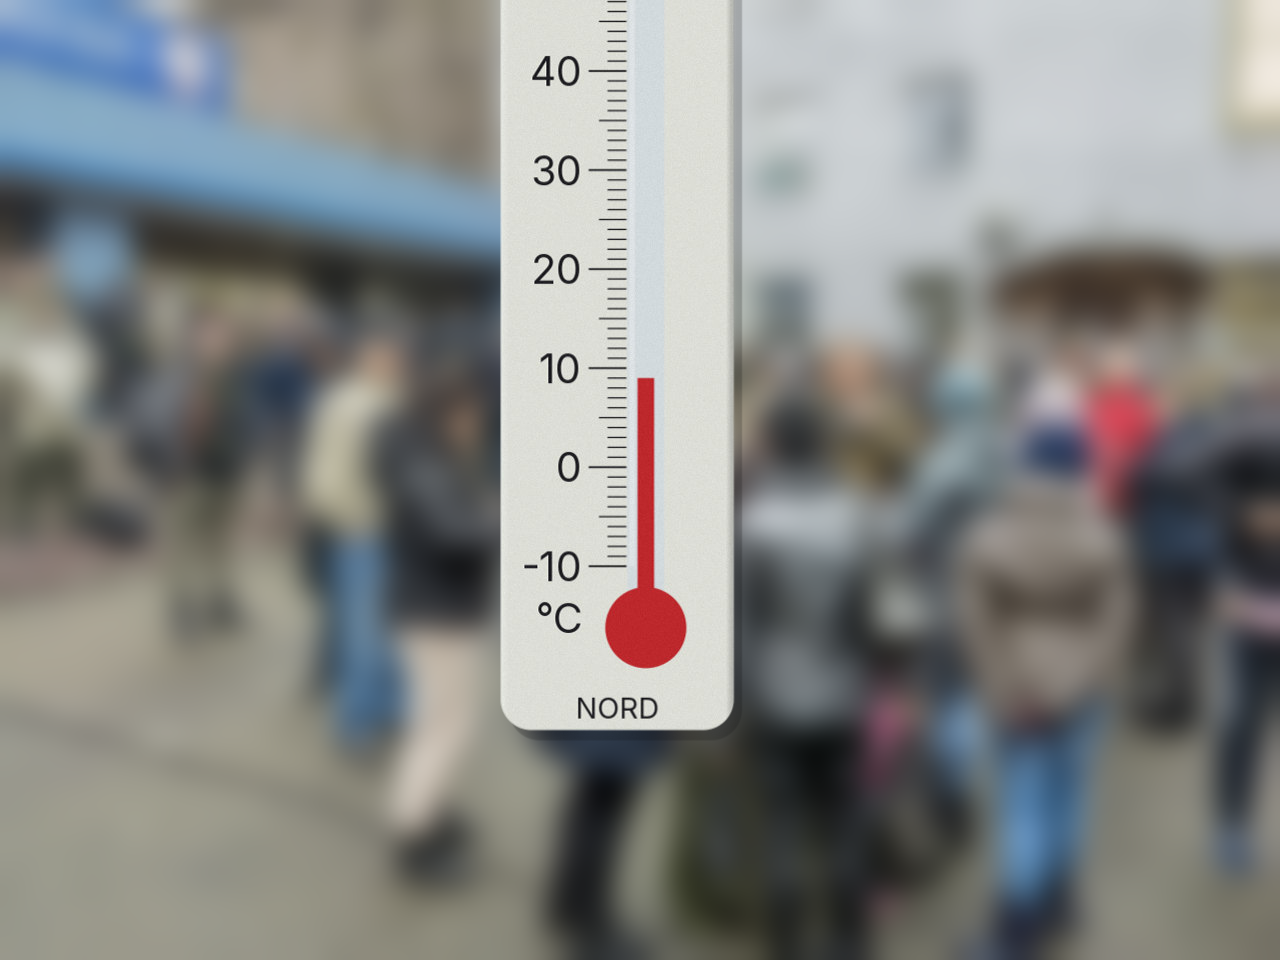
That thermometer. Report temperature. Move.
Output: 9 °C
